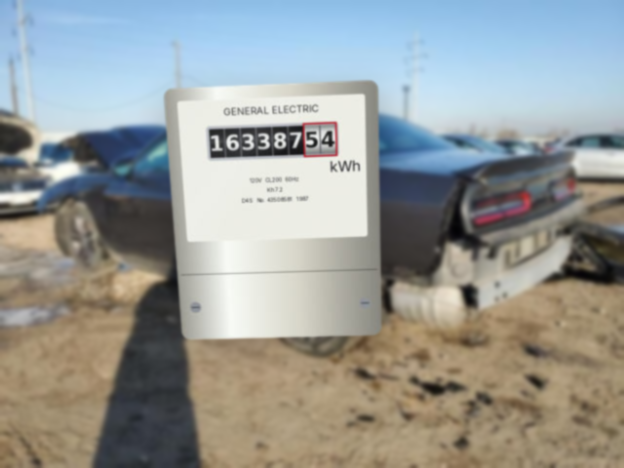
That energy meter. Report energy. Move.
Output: 163387.54 kWh
